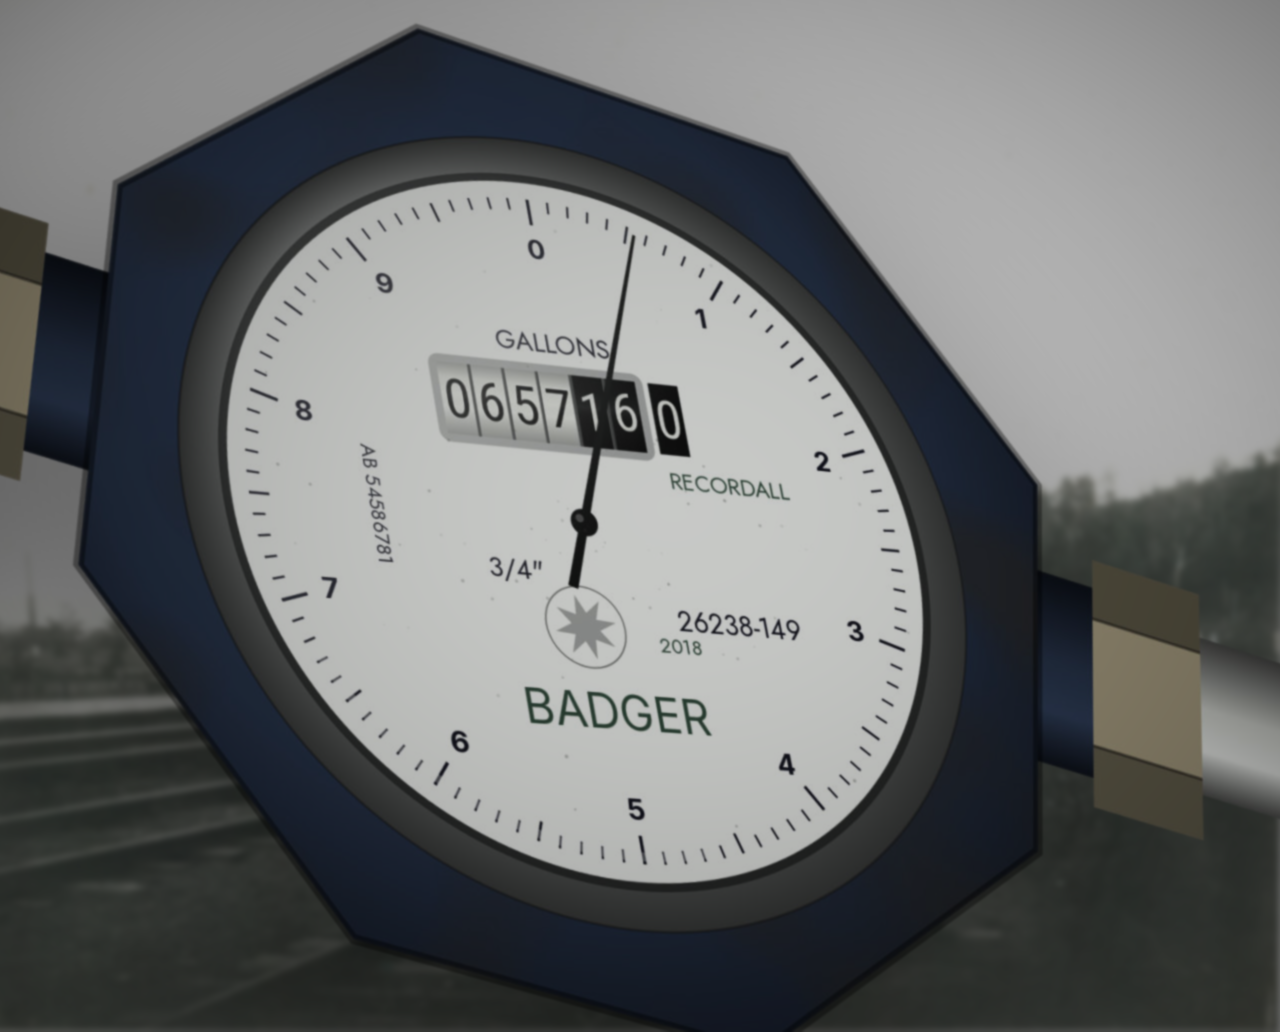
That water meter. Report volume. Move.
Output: 657160.5 gal
